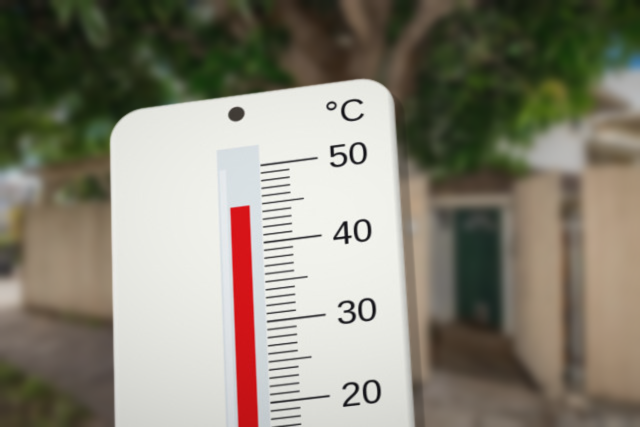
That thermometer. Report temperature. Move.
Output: 45 °C
